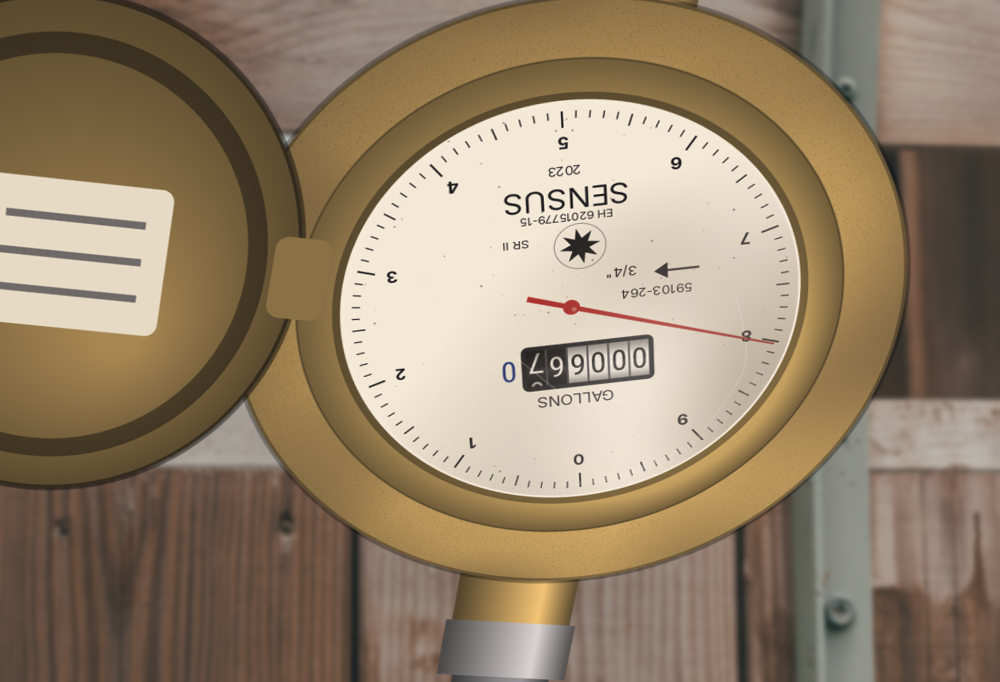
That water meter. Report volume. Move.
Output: 6668.0 gal
